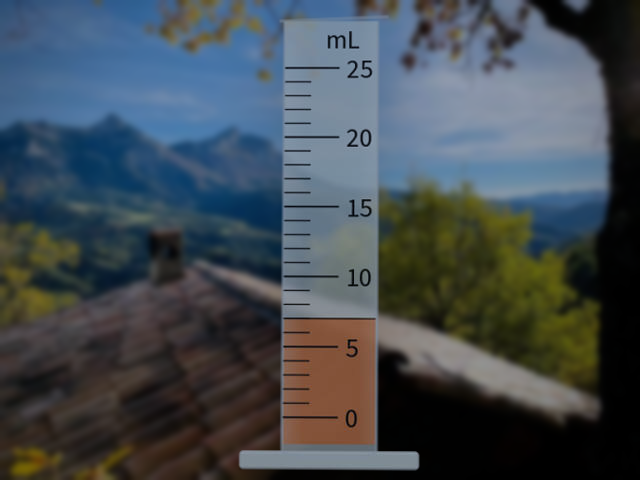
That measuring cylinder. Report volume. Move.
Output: 7 mL
